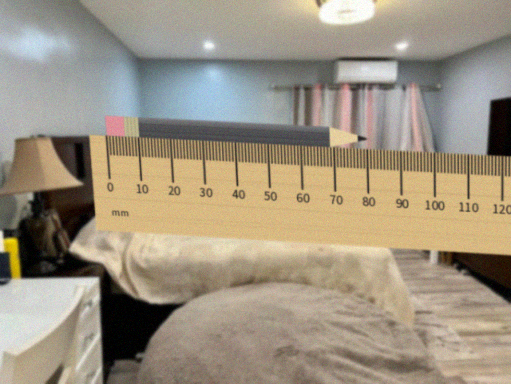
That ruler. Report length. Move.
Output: 80 mm
